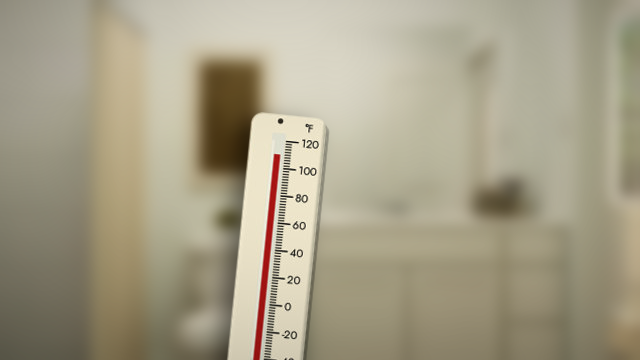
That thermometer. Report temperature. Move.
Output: 110 °F
